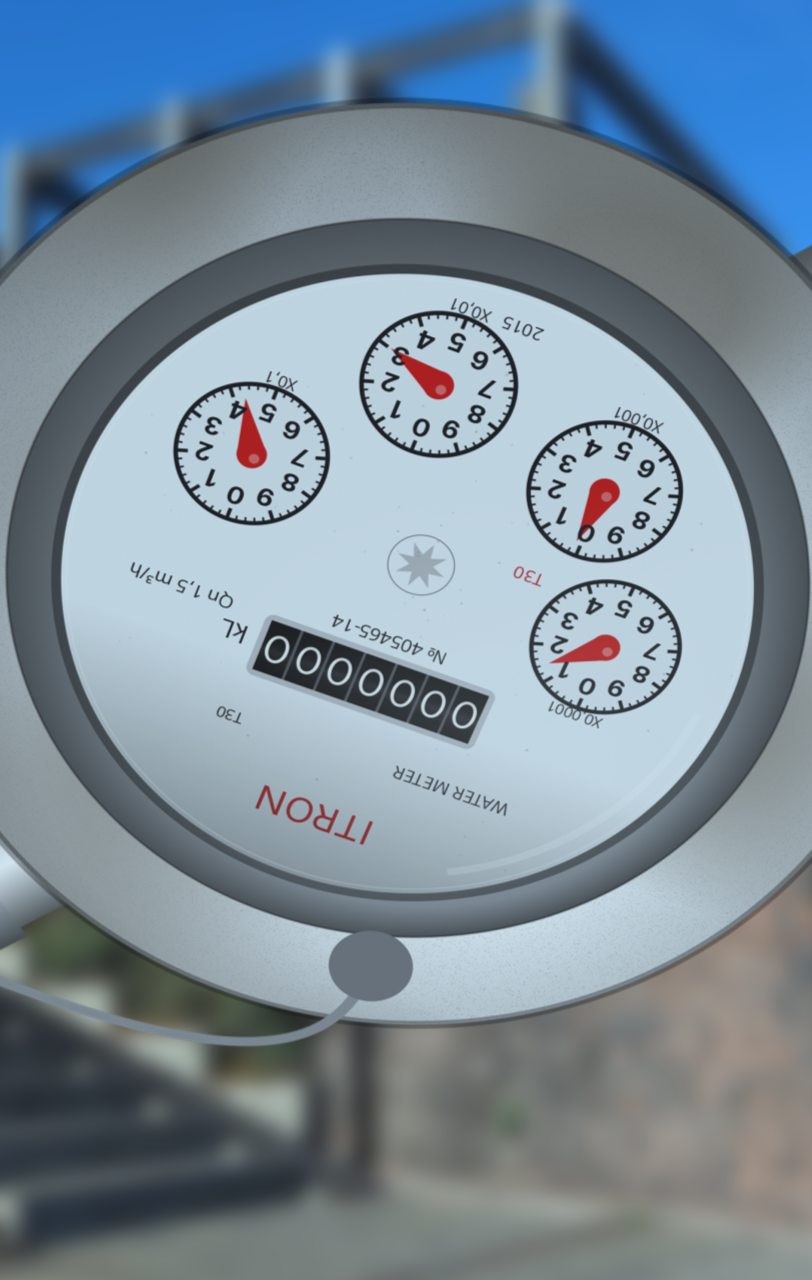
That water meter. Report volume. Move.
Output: 0.4301 kL
